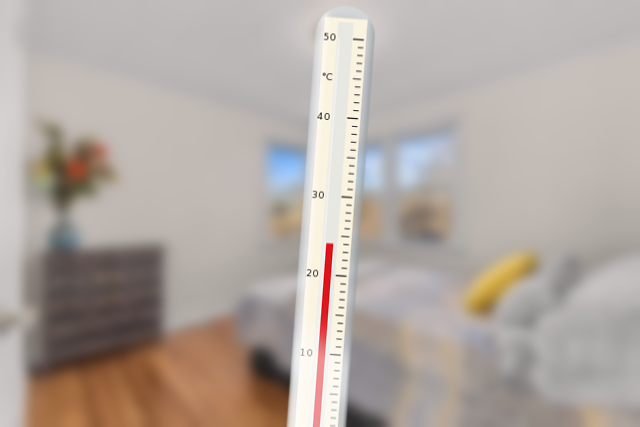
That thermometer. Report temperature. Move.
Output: 24 °C
